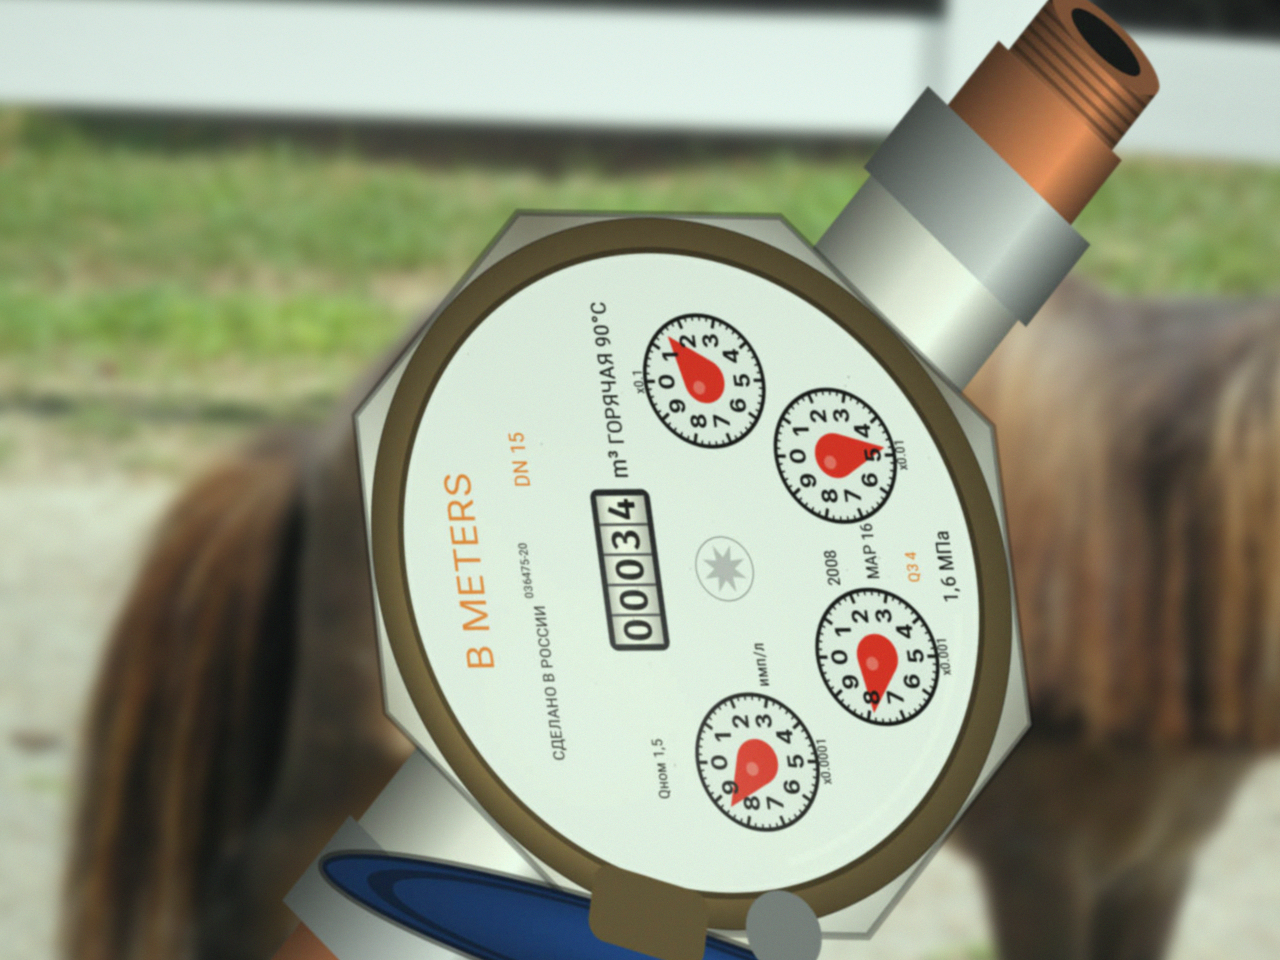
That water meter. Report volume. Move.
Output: 34.1478 m³
